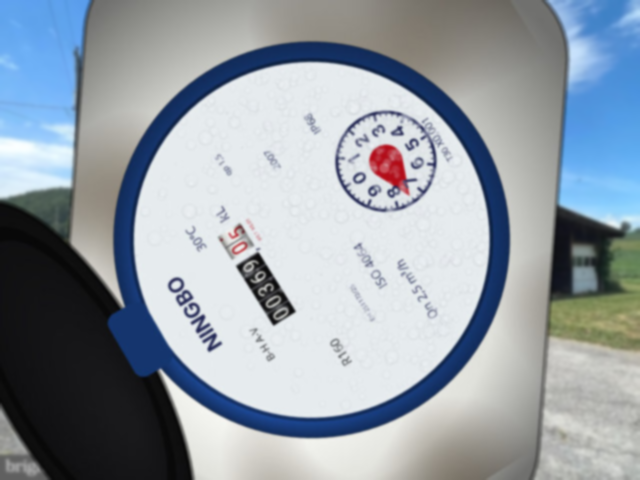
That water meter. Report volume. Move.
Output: 369.047 kL
